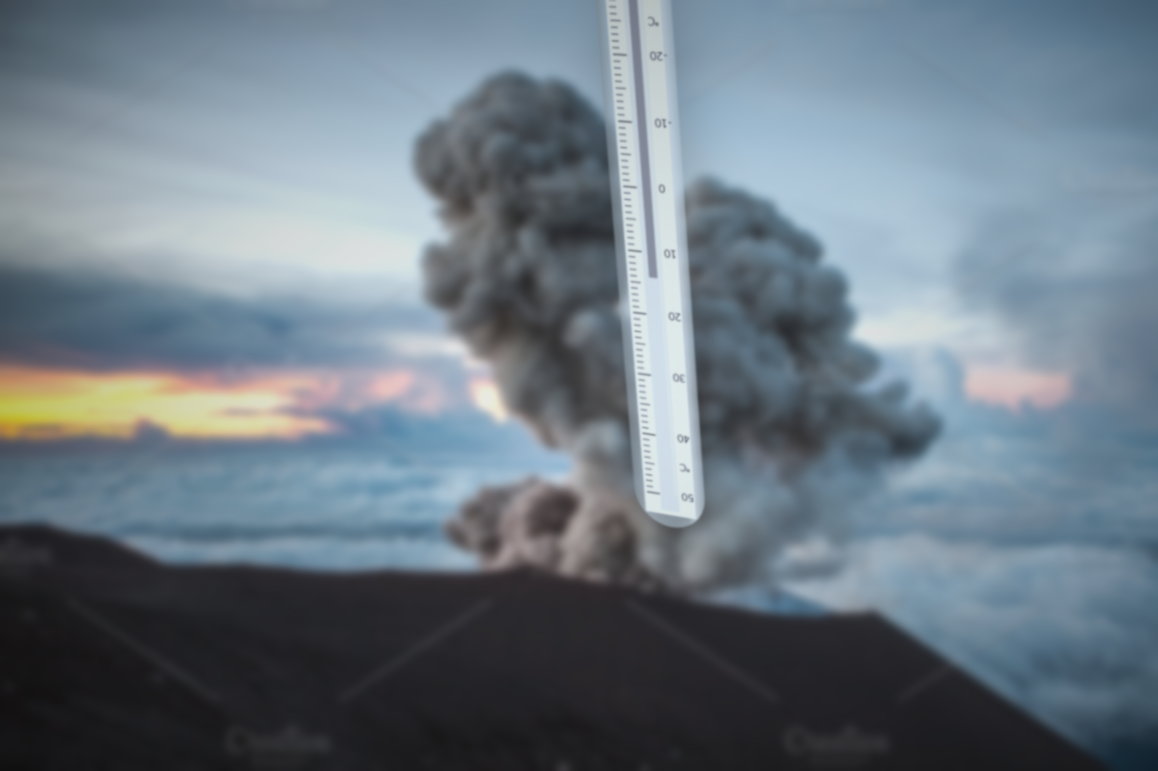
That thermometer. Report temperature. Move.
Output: 14 °C
